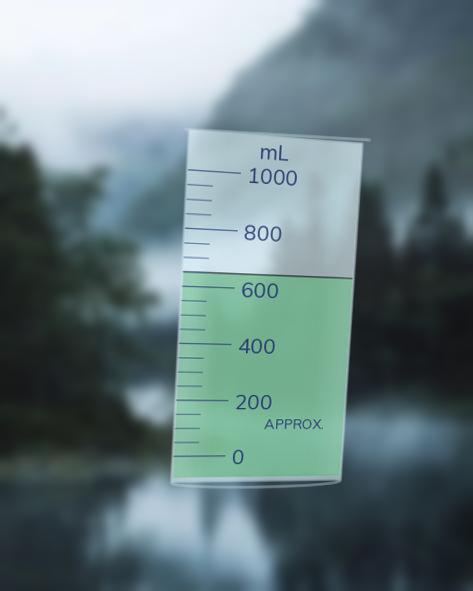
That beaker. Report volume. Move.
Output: 650 mL
